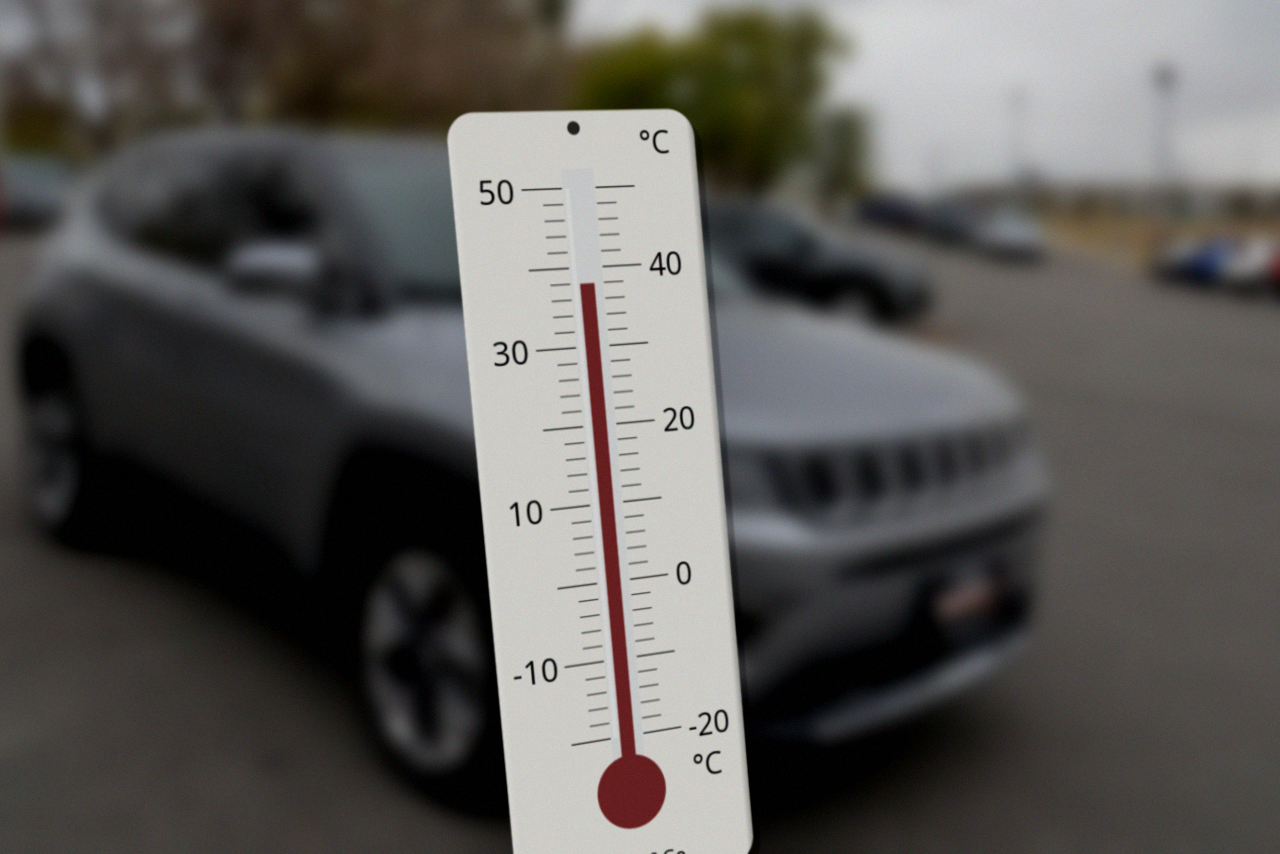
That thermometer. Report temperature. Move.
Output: 38 °C
